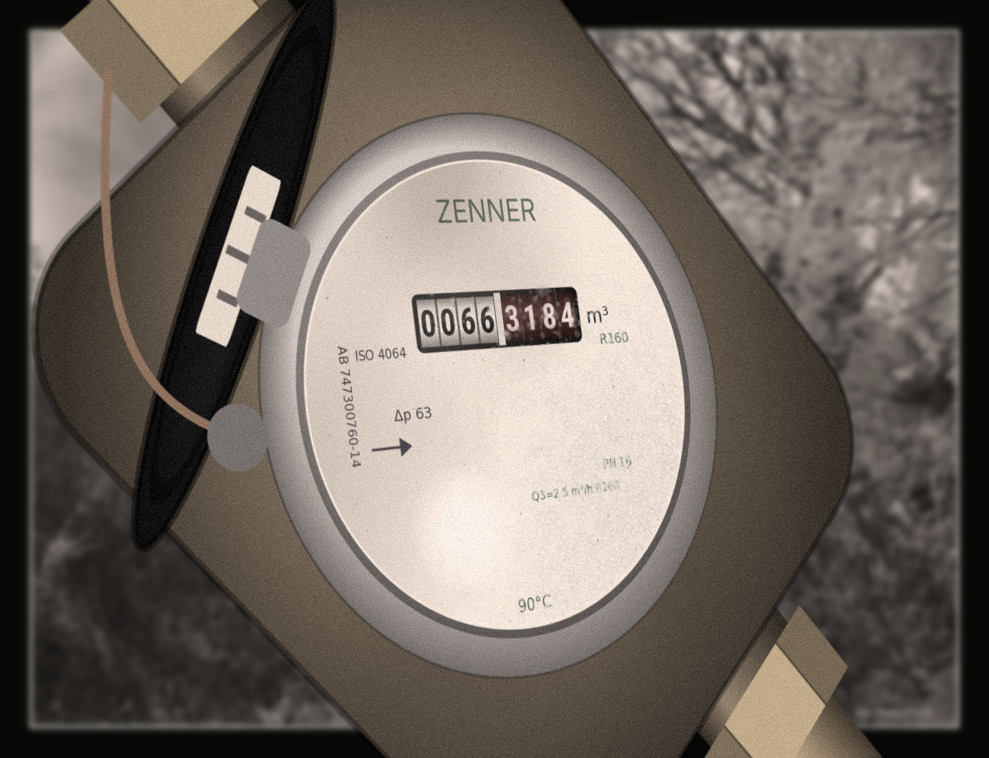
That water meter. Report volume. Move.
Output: 66.3184 m³
